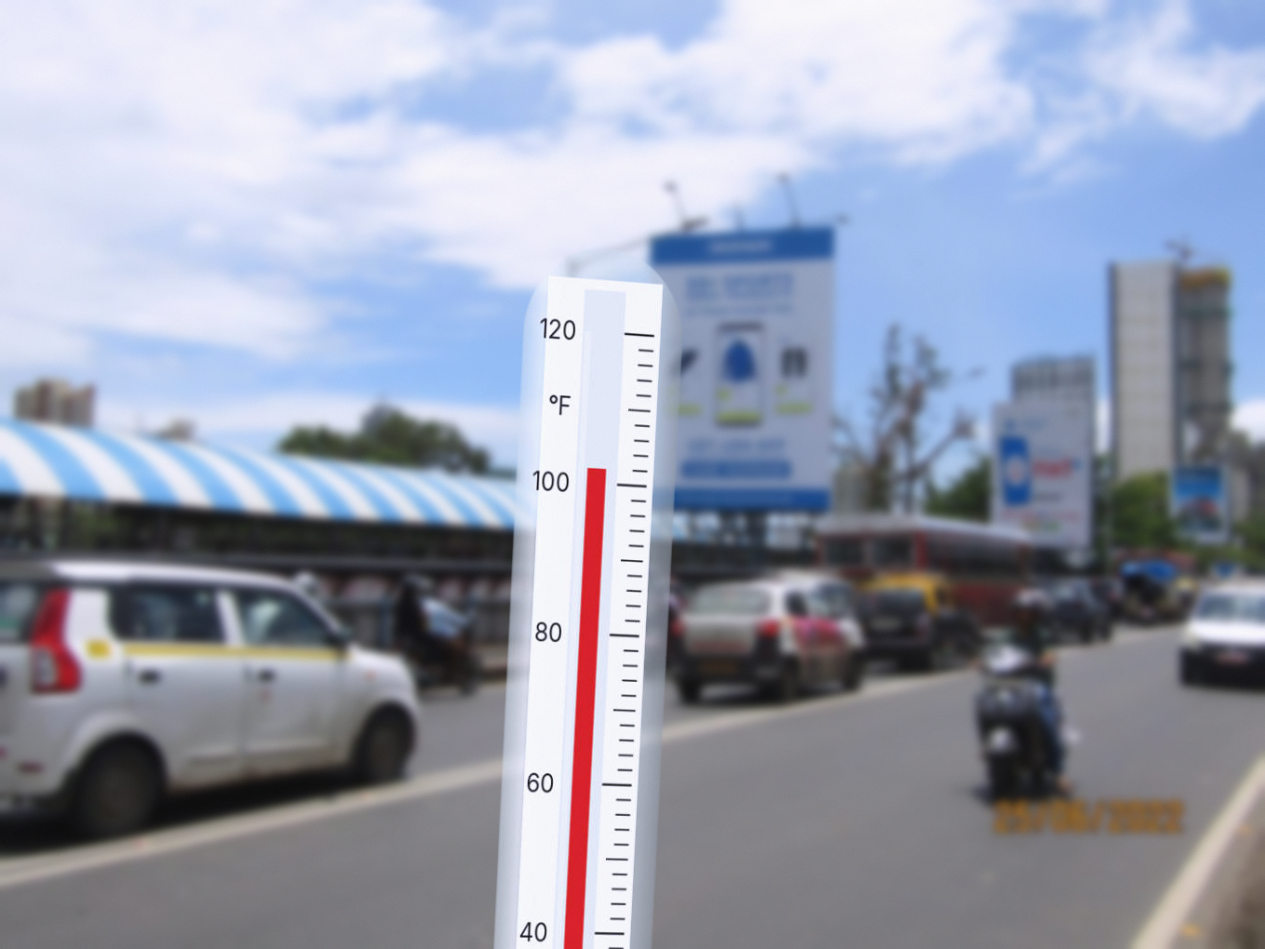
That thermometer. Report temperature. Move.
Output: 102 °F
